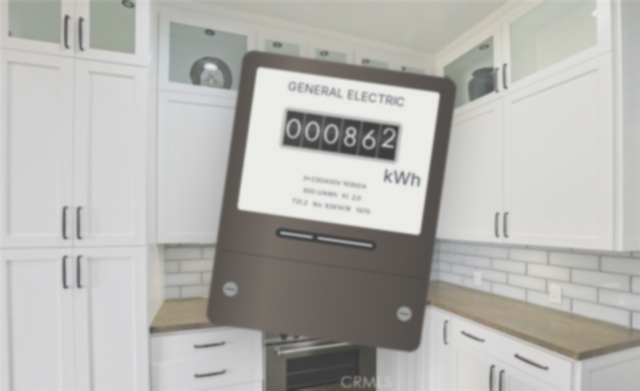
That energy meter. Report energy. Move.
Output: 862 kWh
